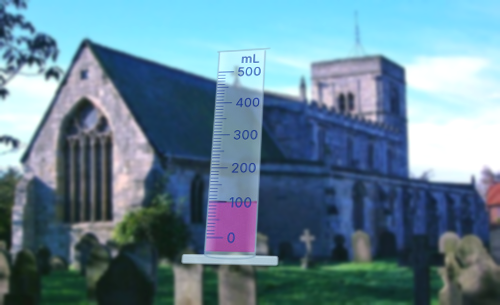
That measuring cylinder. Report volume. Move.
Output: 100 mL
